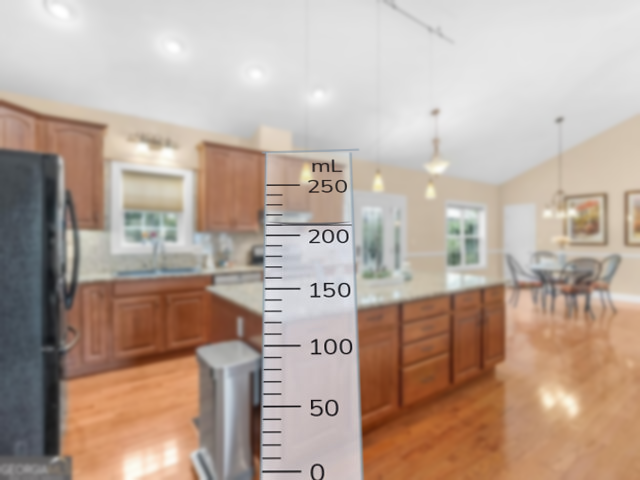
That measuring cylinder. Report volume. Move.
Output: 210 mL
